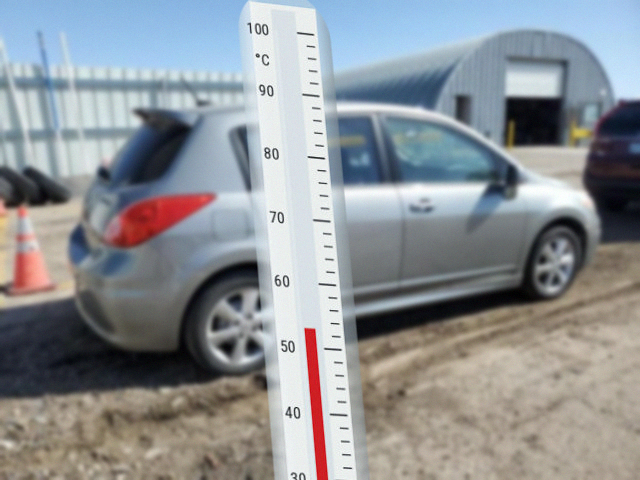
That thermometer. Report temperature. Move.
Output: 53 °C
